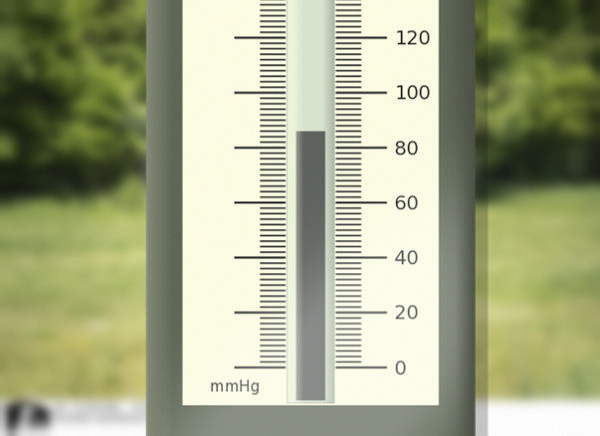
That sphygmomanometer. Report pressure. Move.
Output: 86 mmHg
